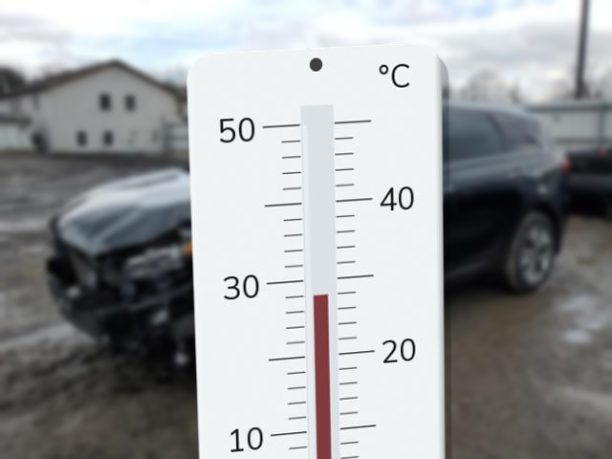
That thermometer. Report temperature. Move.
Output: 28 °C
